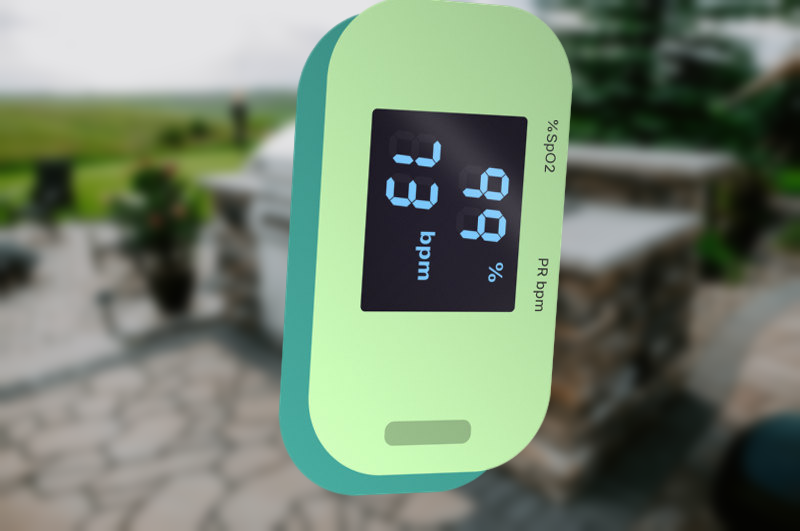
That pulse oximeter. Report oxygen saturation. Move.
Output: 99 %
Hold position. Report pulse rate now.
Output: 73 bpm
